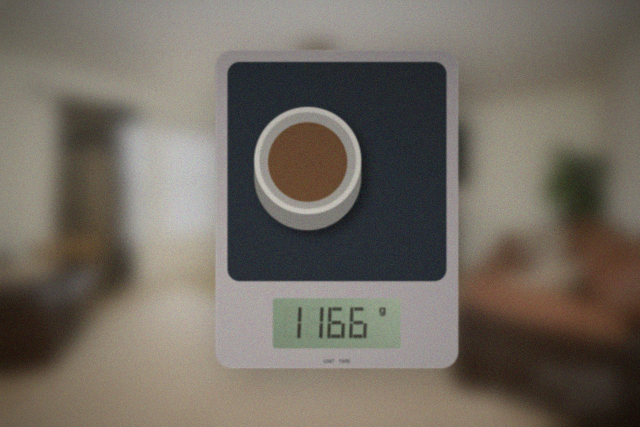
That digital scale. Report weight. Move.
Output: 1166 g
